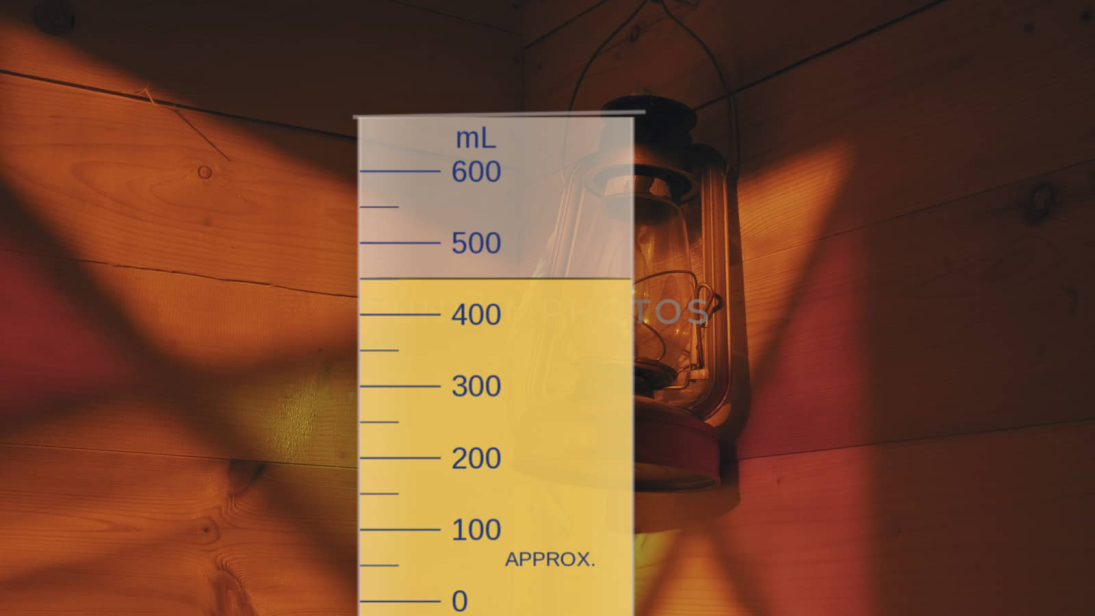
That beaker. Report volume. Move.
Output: 450 mL
